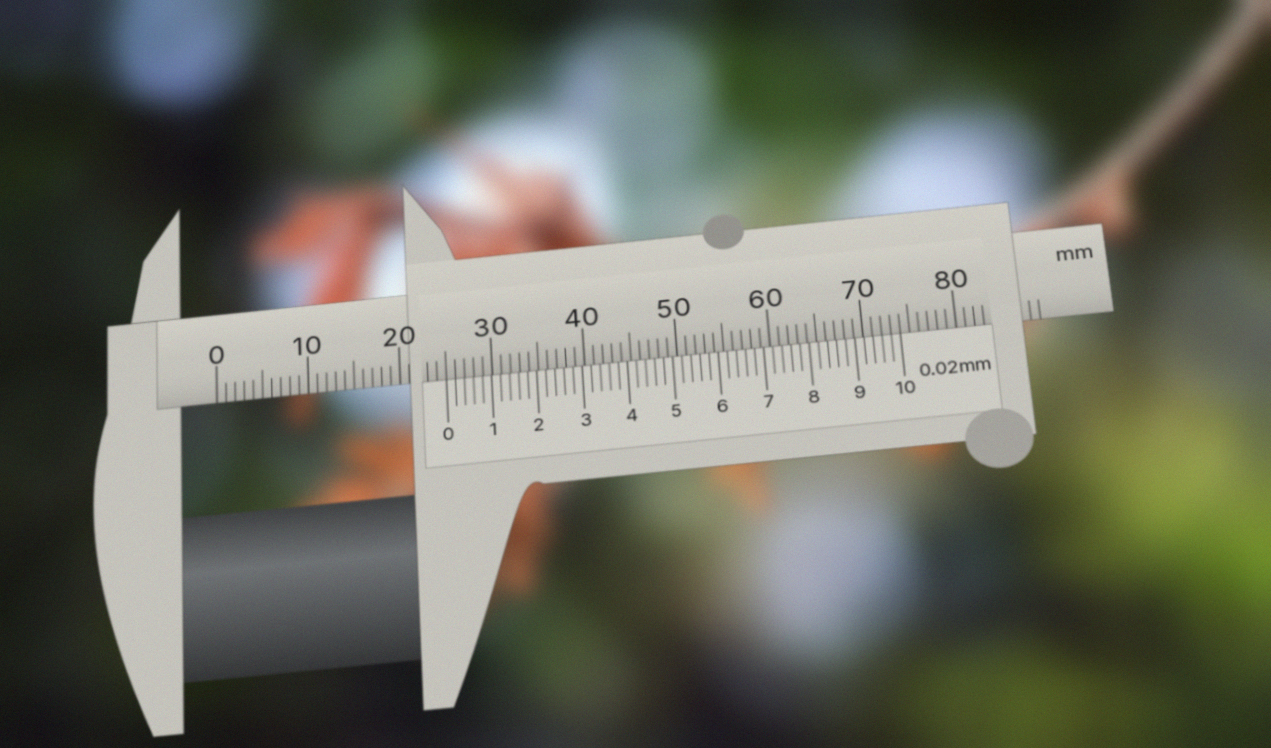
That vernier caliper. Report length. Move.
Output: 25.0 mm
